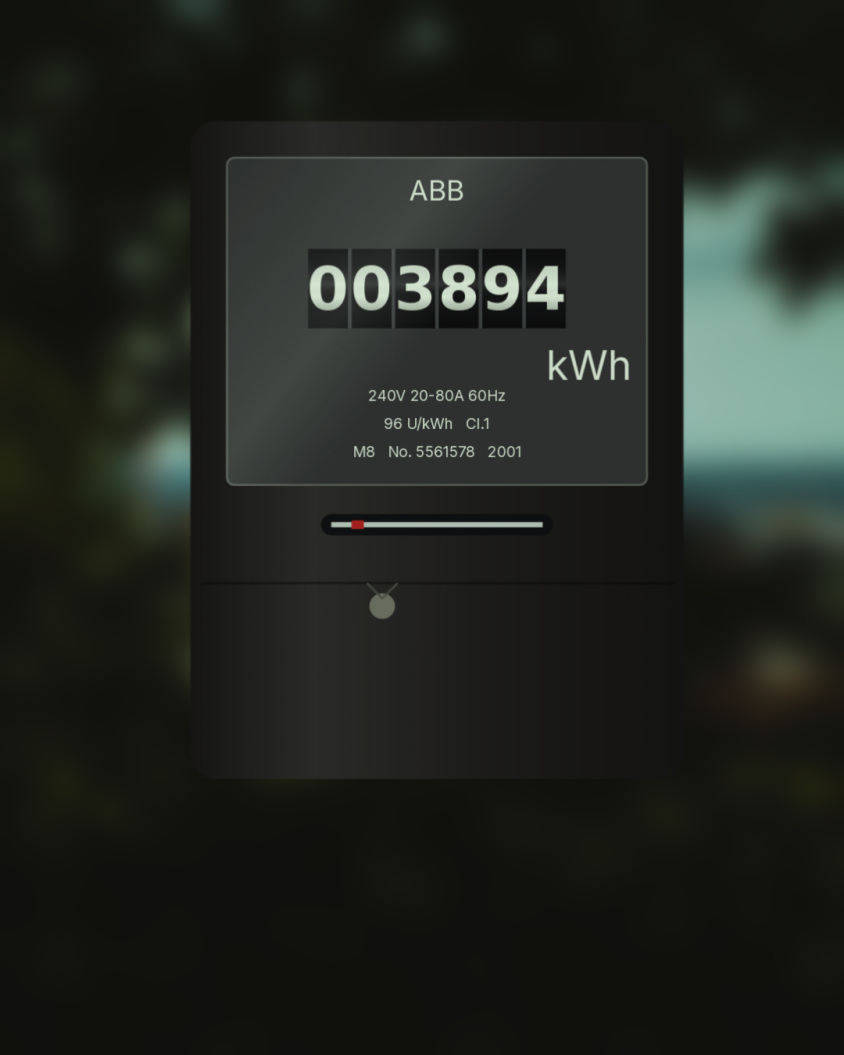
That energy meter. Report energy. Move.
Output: 3894 kWh
